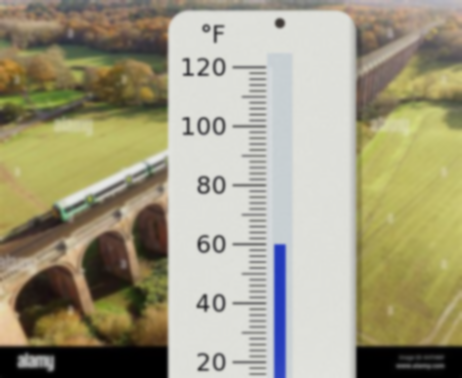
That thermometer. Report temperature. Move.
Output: 60 °F
